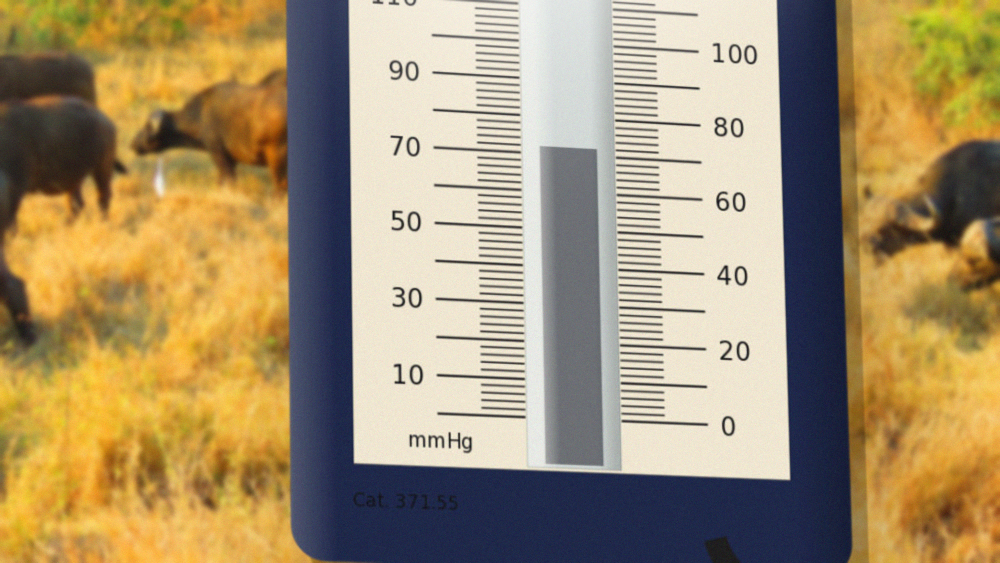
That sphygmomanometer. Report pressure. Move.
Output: 72 mmHg
